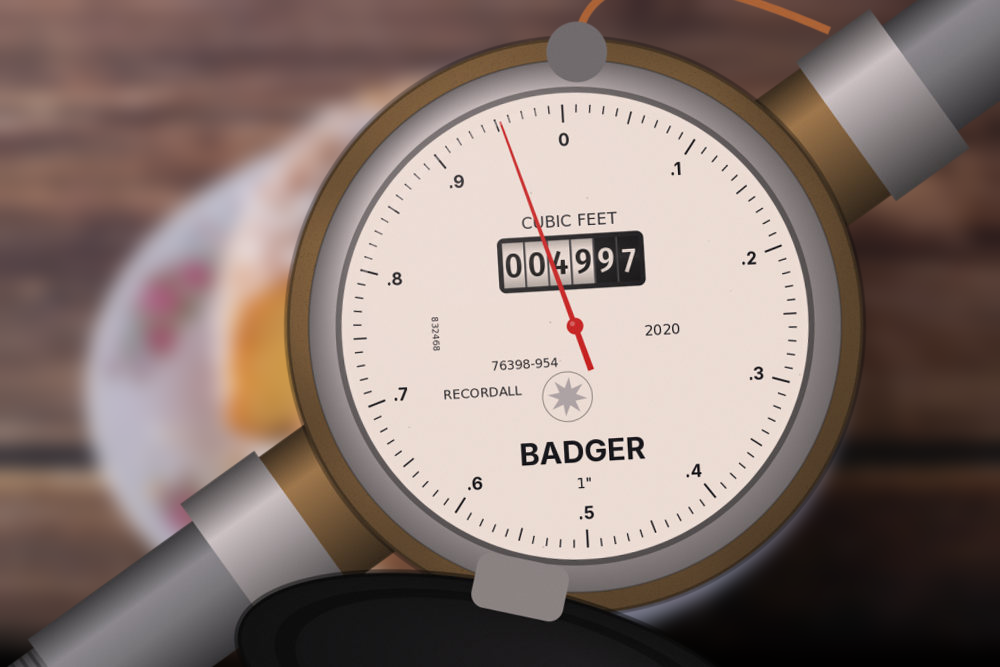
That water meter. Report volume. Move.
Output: 4996.95 ft³
